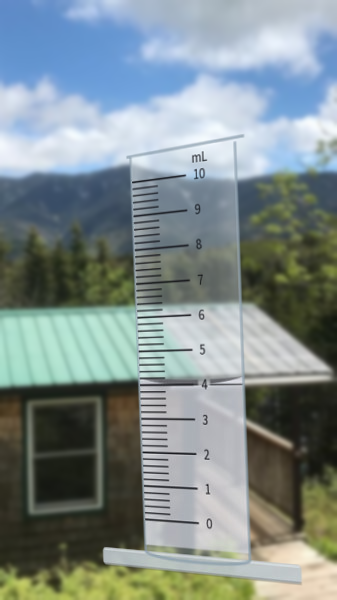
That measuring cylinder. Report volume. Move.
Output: 4 mL
